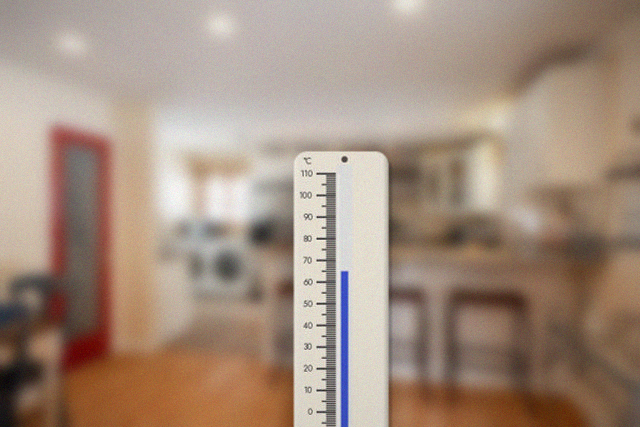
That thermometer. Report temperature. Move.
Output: 65 °C
